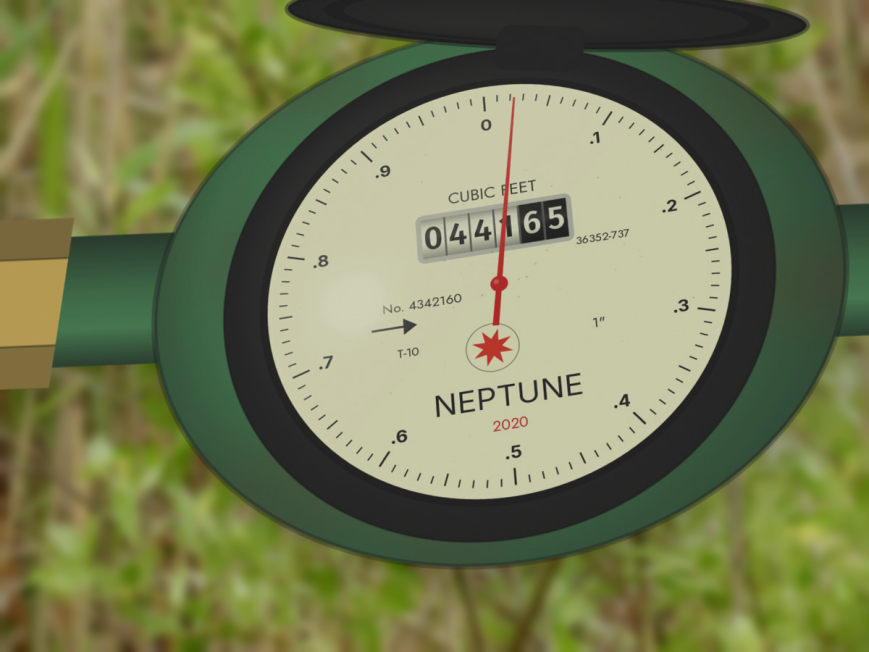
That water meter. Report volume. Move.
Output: 44165.02 ft³
